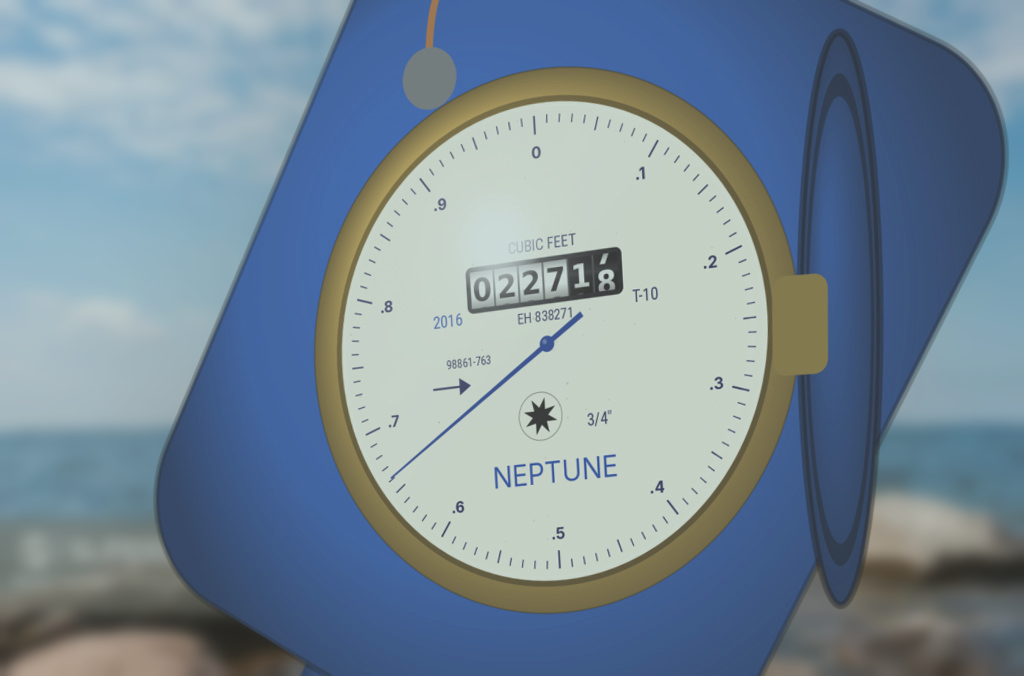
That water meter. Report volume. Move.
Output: 22717.66 ft³
